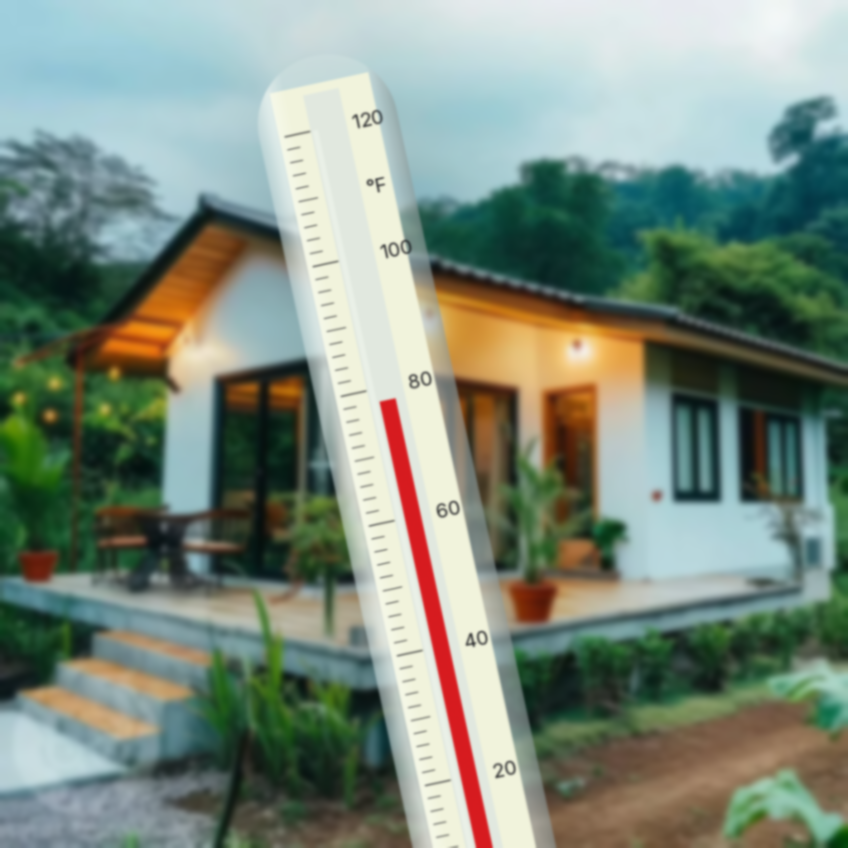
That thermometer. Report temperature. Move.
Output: 78 °F
